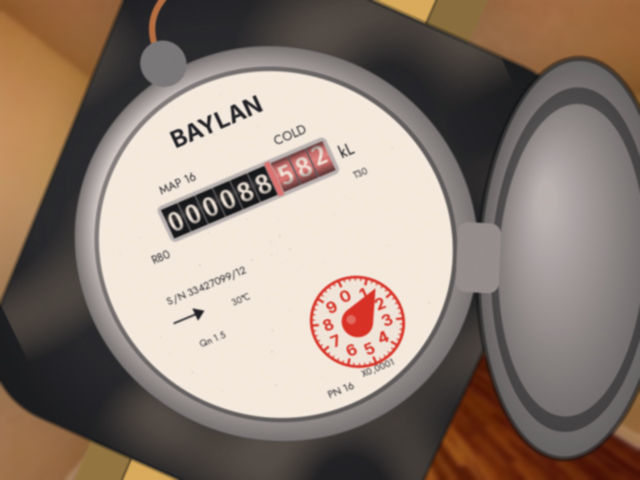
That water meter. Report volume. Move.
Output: 88.5821 kL
